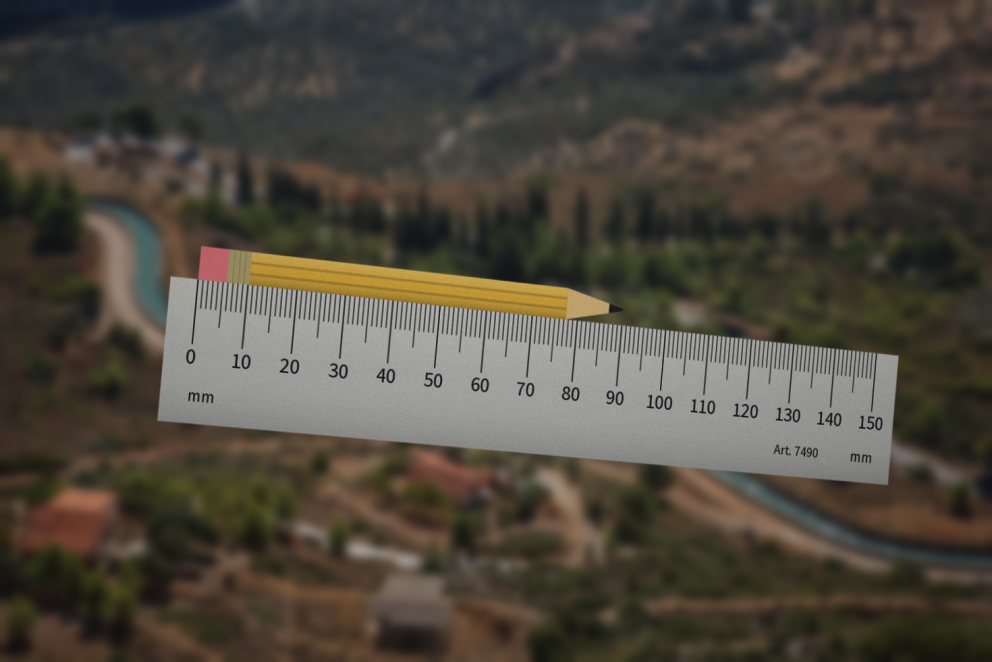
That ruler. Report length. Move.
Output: 90 mm
